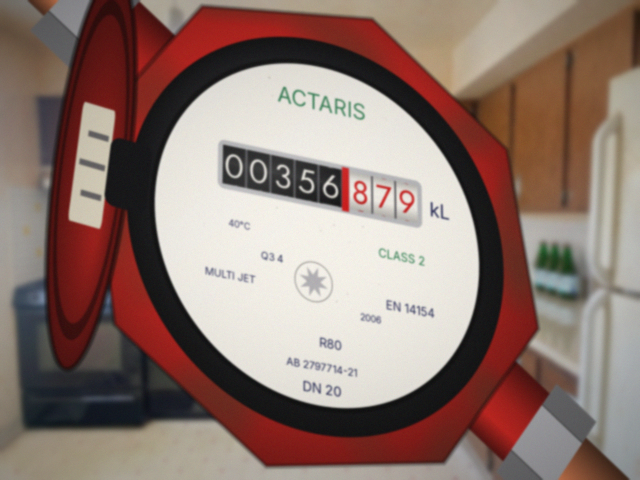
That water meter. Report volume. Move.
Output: 356.879 kL
